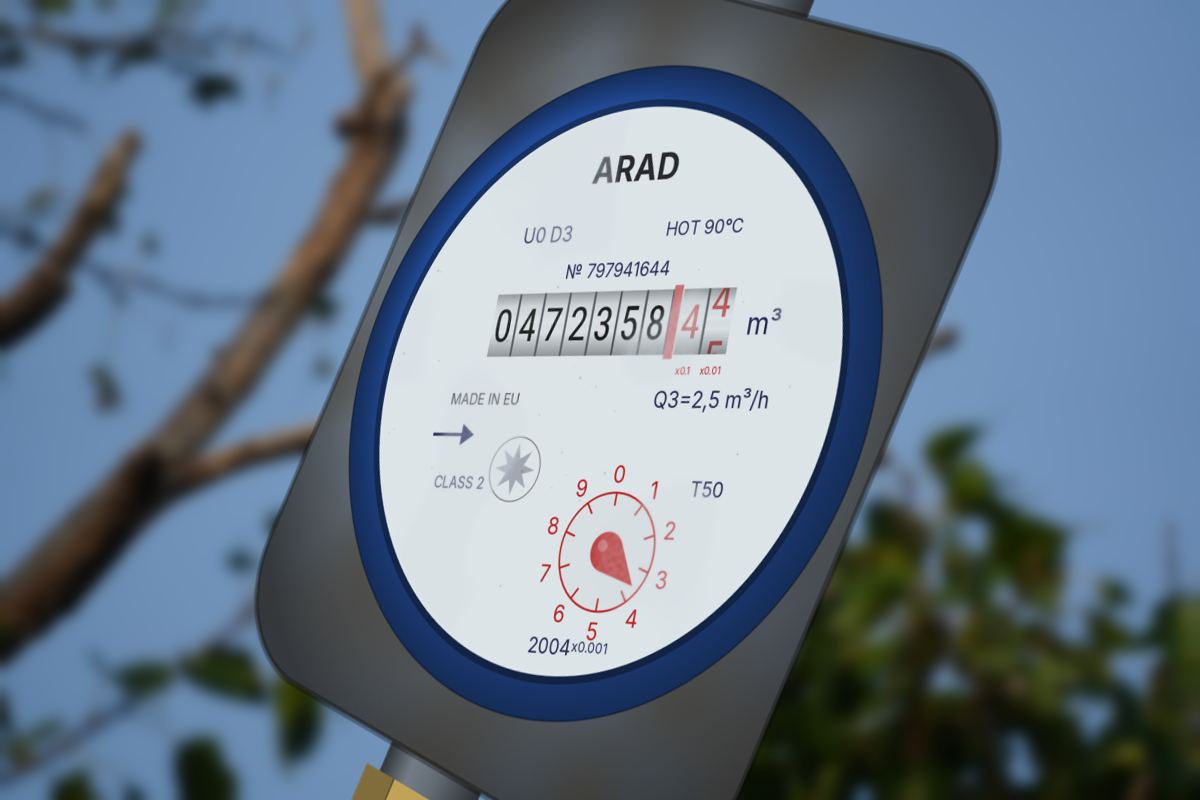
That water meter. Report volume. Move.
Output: 472358.443 m³
